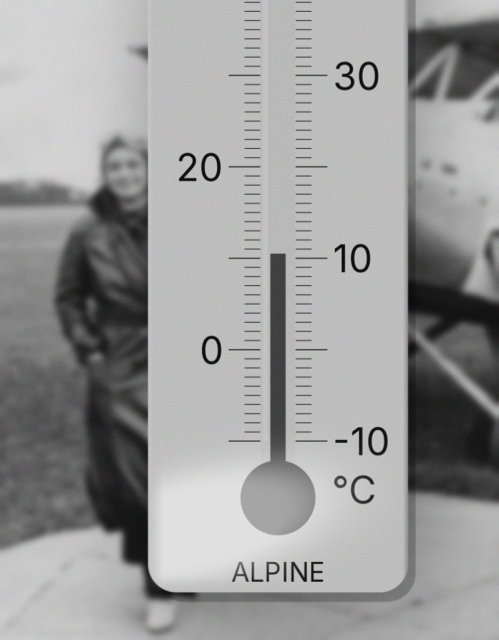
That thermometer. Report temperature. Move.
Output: 10.5 °C
